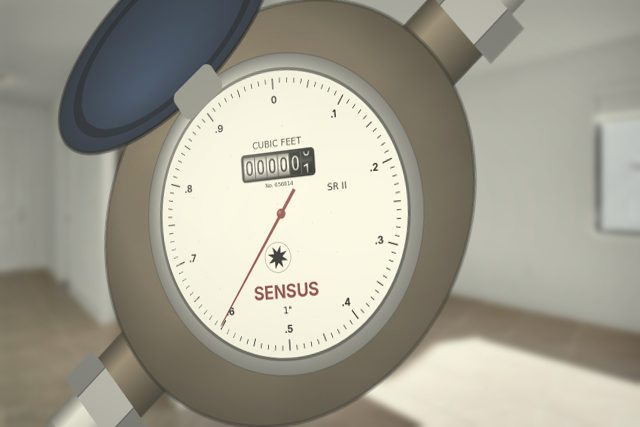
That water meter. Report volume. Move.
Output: 0.60 ft³
